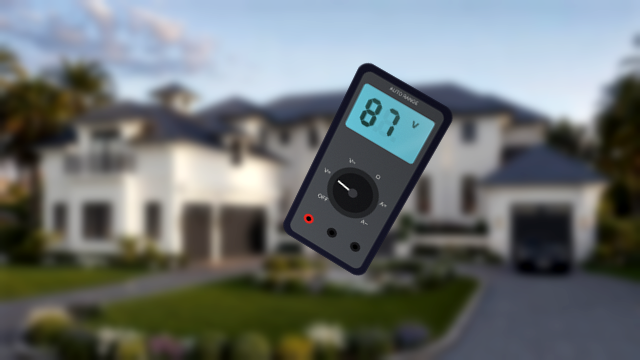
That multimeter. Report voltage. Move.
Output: 87 V
